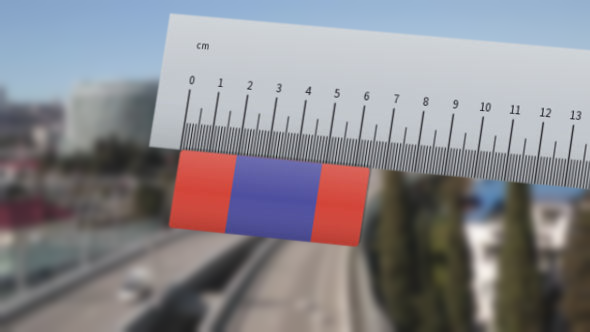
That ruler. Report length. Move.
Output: 6.5 cm
